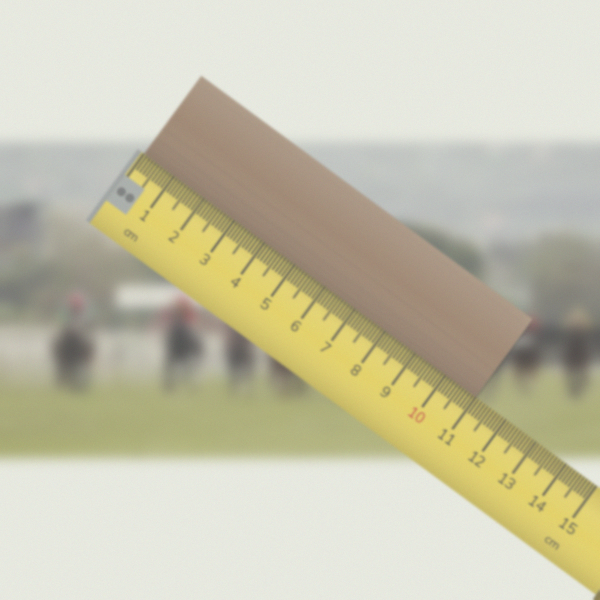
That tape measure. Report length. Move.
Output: 11 cm
